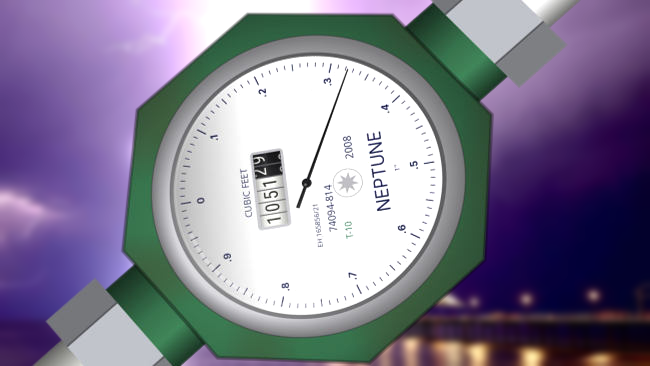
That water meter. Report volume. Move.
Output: 105129.32 ft³
